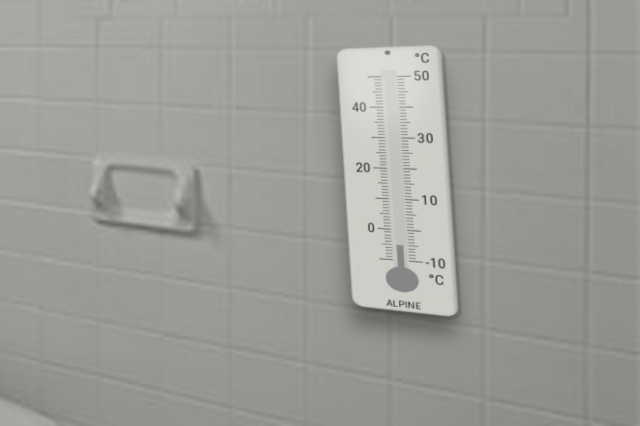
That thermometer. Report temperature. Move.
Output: -5 °C
